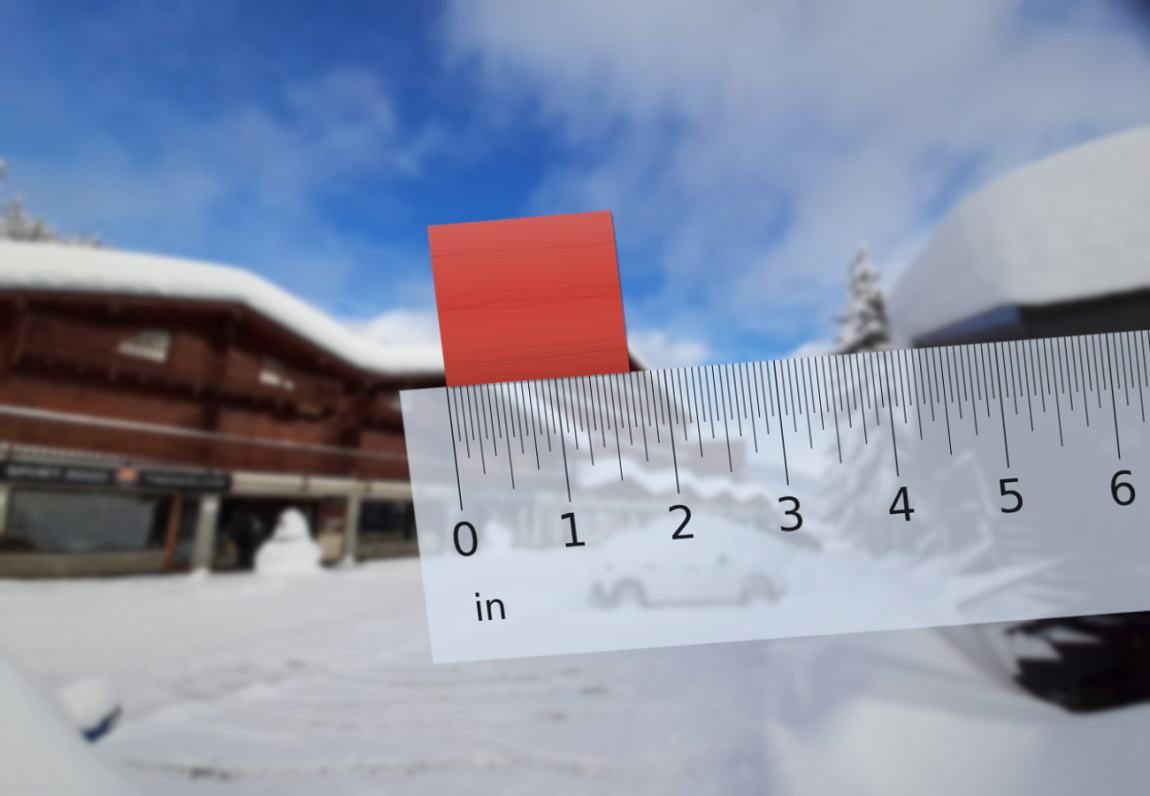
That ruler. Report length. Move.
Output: 1.6875 in
